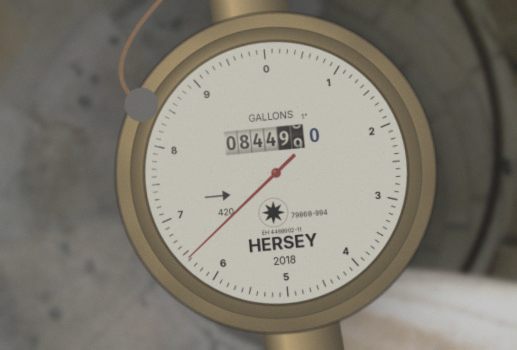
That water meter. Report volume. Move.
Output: 844986.4 gal
